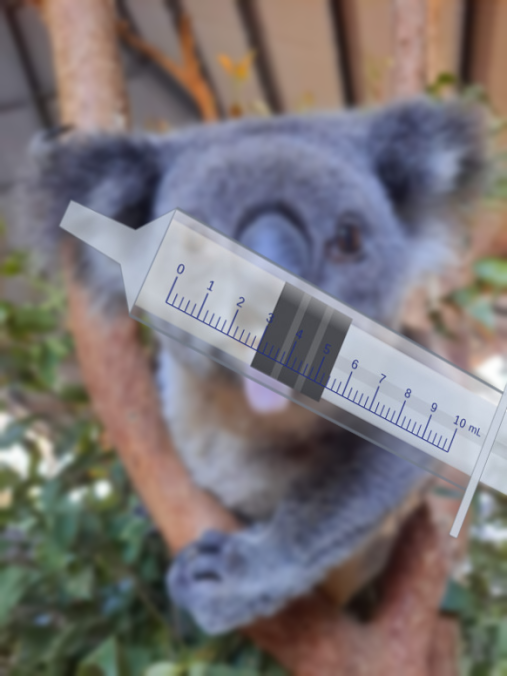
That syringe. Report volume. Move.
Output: 3 mL
